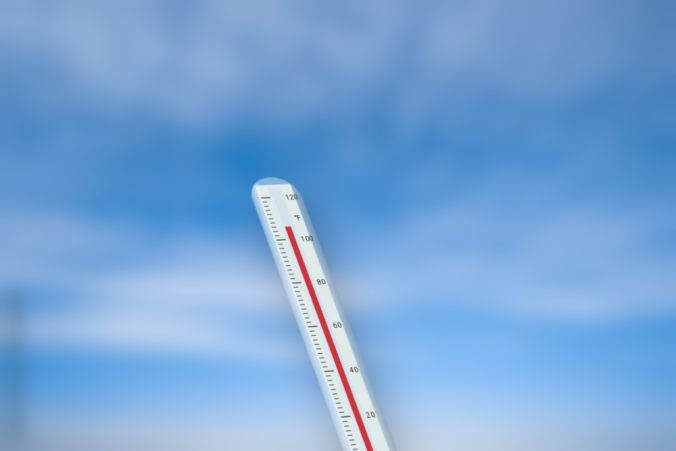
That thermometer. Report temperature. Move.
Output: 106 °F
